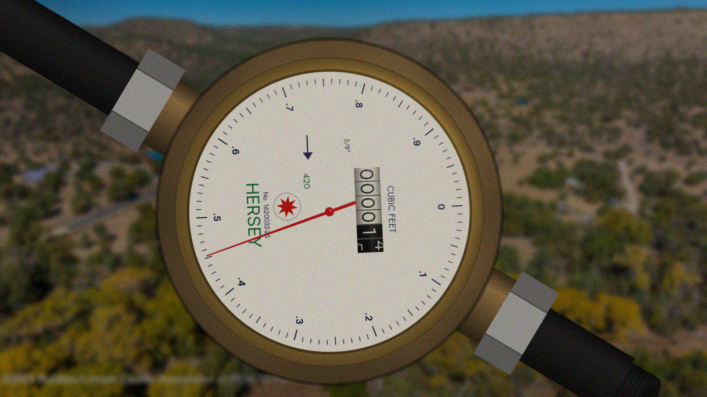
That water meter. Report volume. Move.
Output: 14.45 ft³
